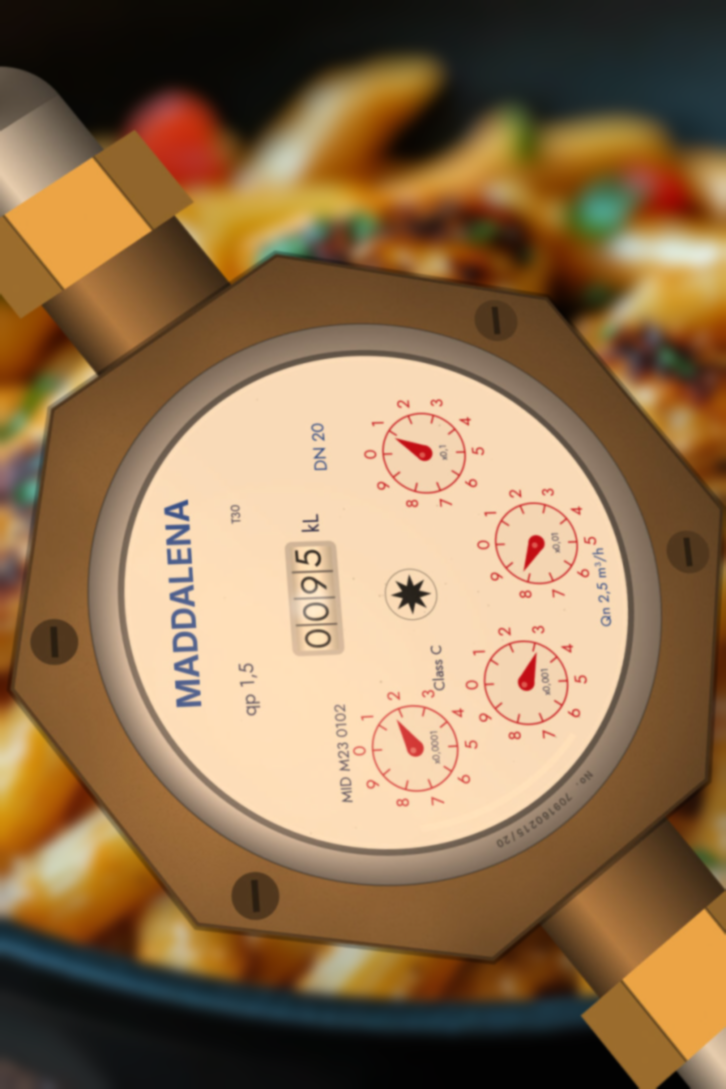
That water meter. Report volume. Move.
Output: 95.0831 kL
